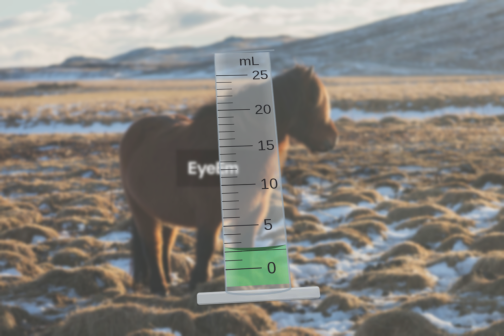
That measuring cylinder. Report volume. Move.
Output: 2 mL
